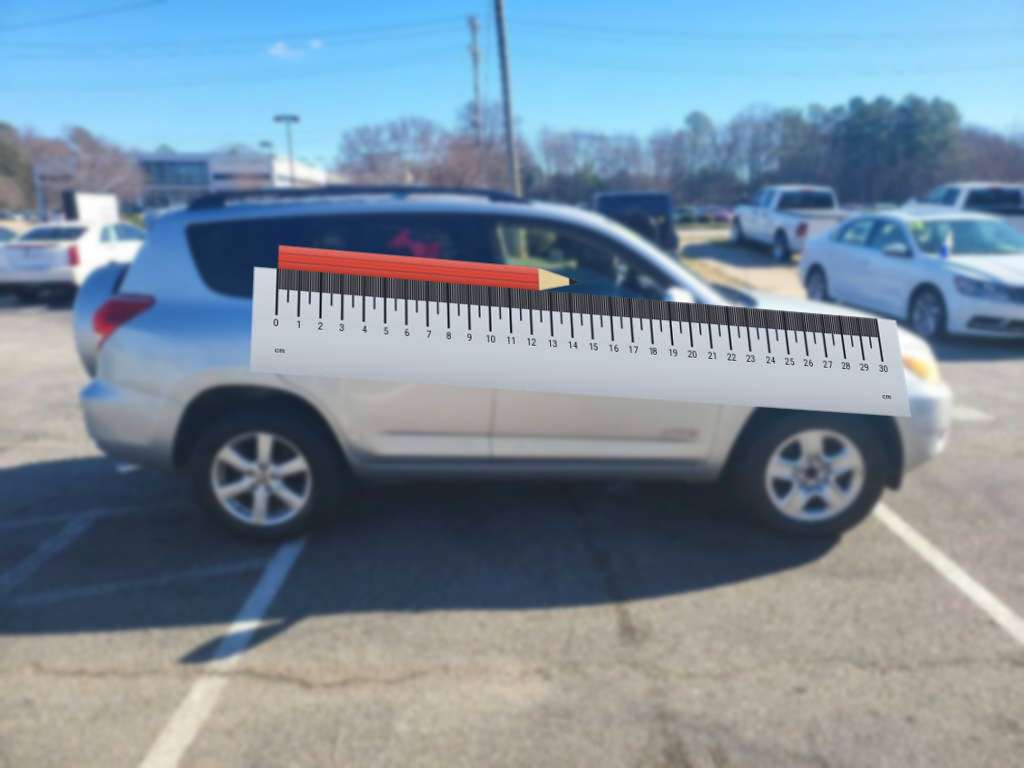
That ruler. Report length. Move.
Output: 14.5 cm
